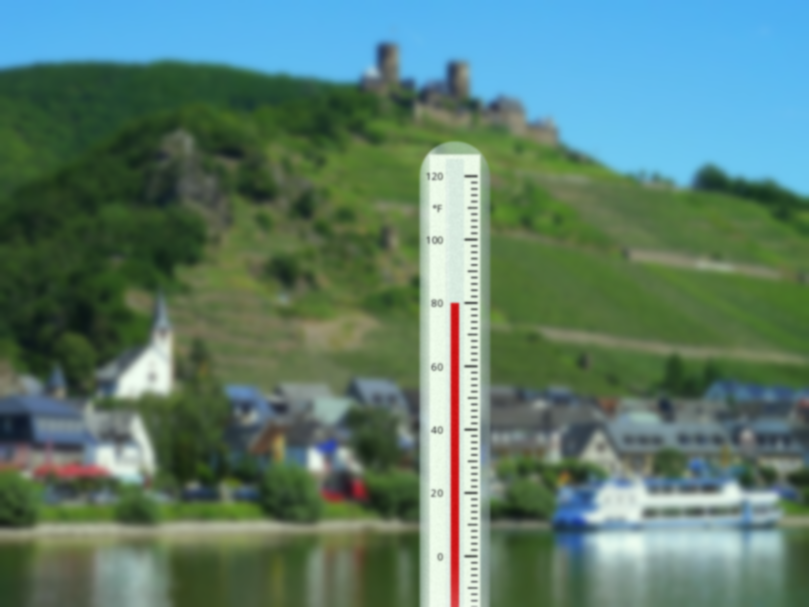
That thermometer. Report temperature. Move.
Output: 80 °F
